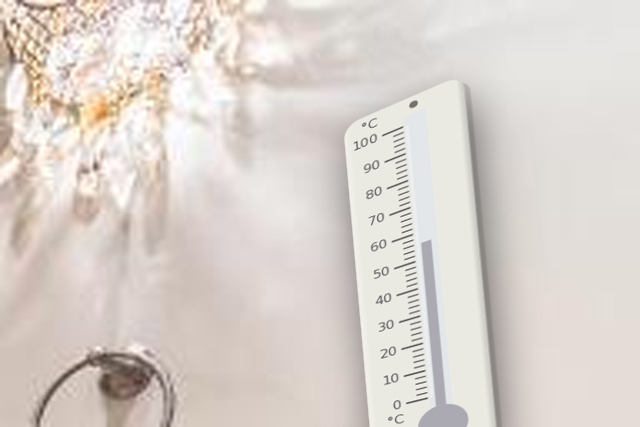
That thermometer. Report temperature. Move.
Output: 56 °C
